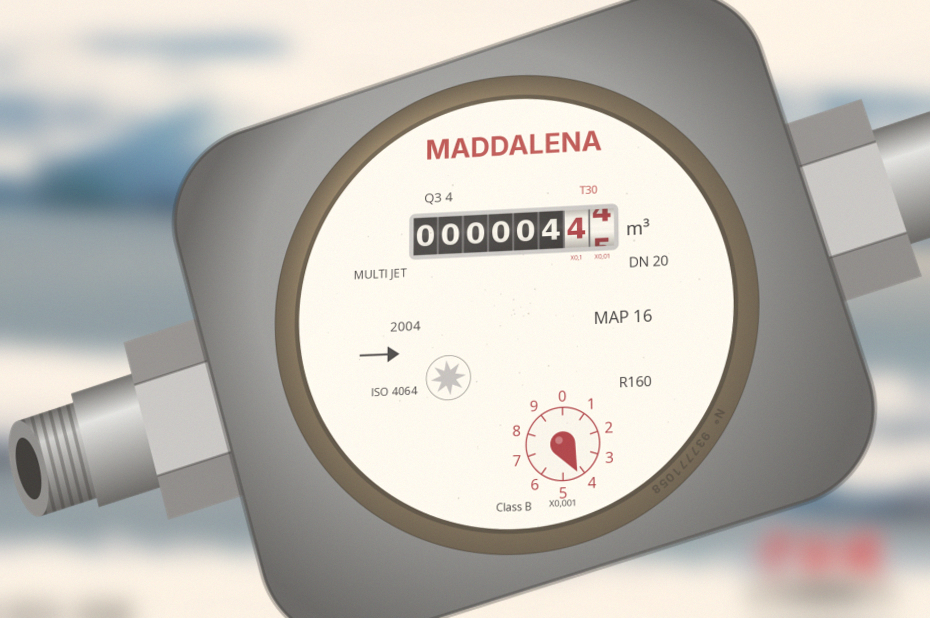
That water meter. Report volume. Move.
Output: 4.444 m³
